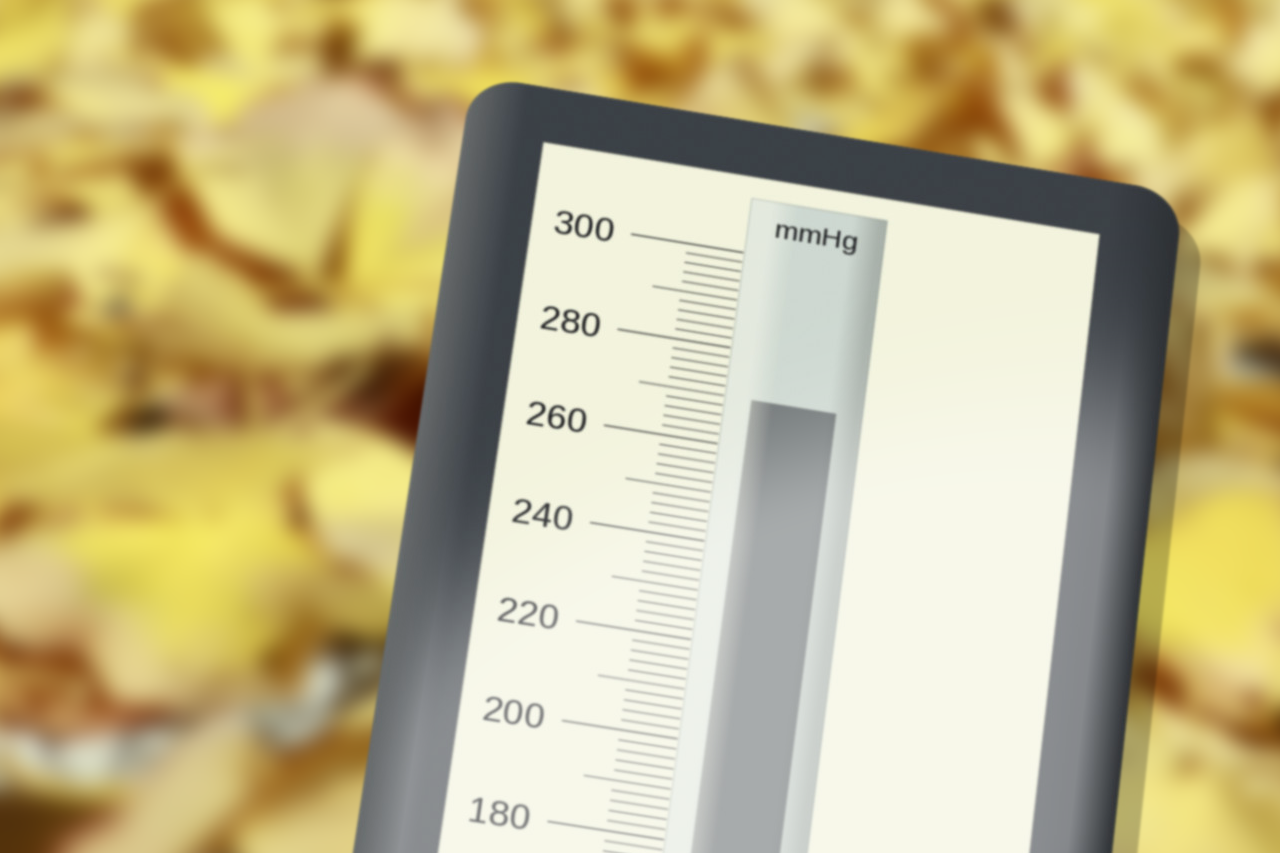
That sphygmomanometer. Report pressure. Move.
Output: 270 mmHg
